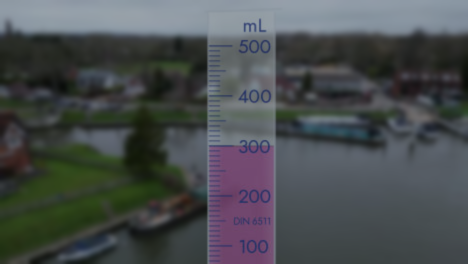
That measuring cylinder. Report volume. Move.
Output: 300 mL
